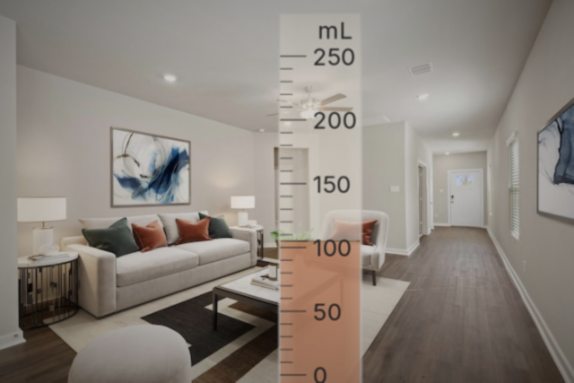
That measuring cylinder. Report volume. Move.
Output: 105 mL
